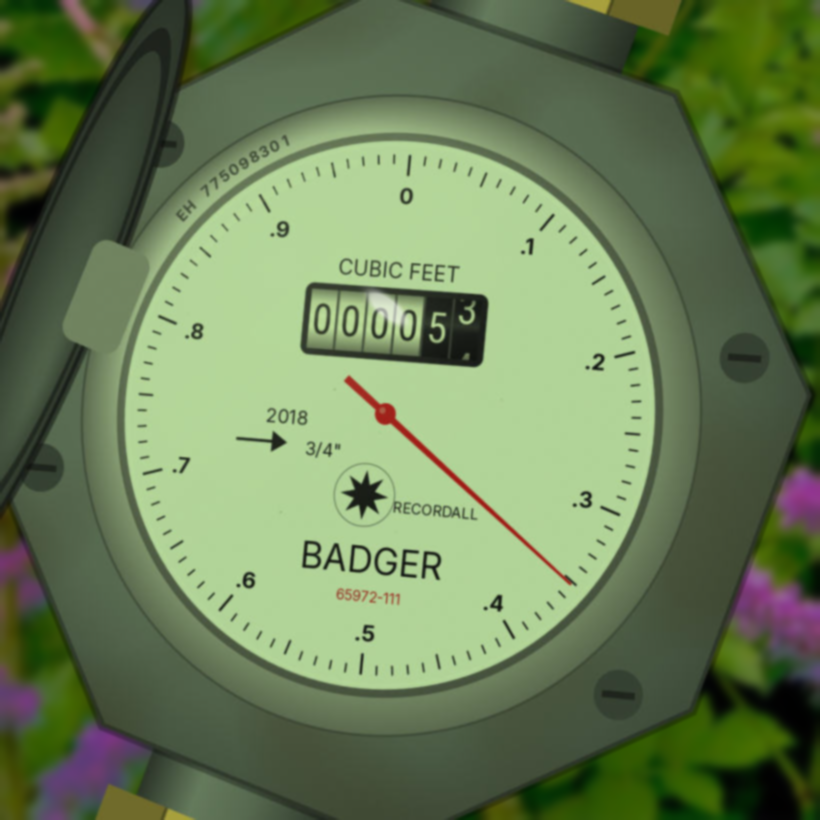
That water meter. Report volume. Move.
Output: 53.35 ft³
